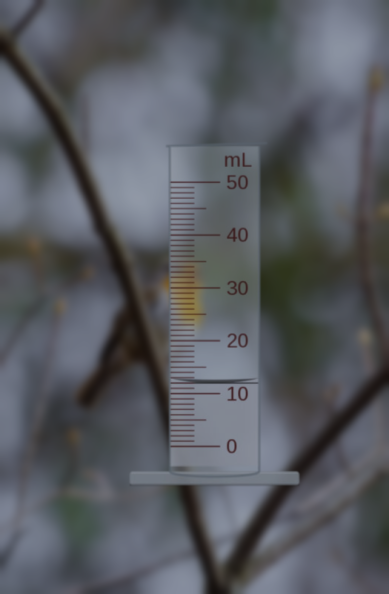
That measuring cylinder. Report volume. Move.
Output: 12 mL
